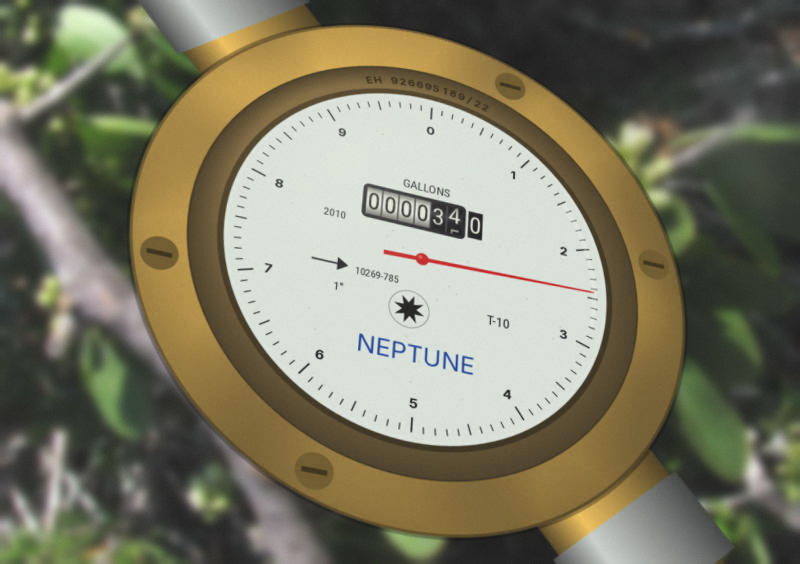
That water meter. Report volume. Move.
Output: 342.4 gal
